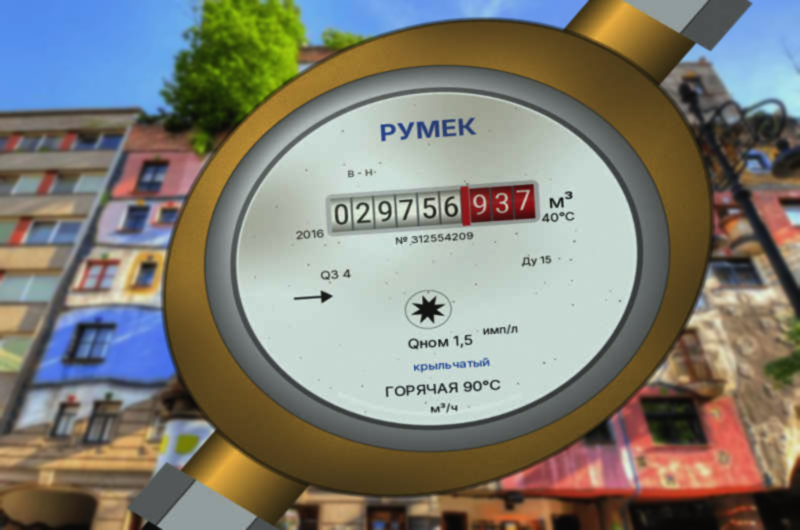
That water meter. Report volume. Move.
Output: 29756.937 m³
